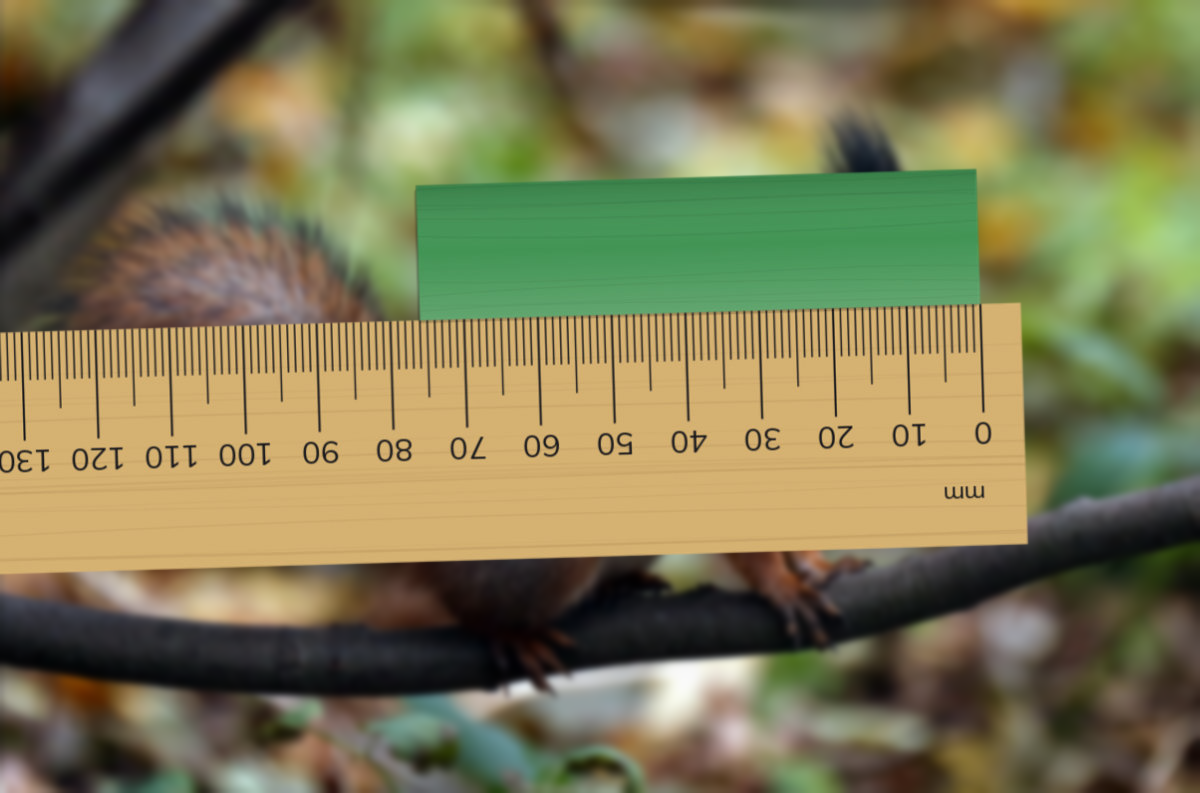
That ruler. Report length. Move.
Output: 76 mm
